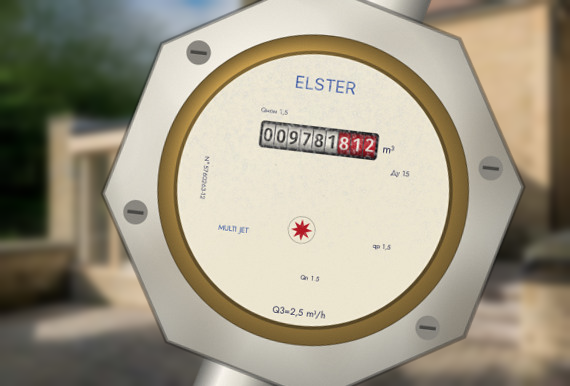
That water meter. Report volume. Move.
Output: 9781.812 m³
